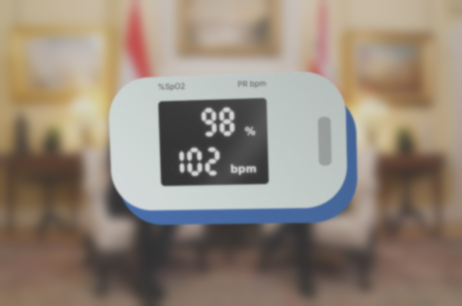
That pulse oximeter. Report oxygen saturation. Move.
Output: 98 %
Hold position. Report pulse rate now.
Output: 102 bpm
